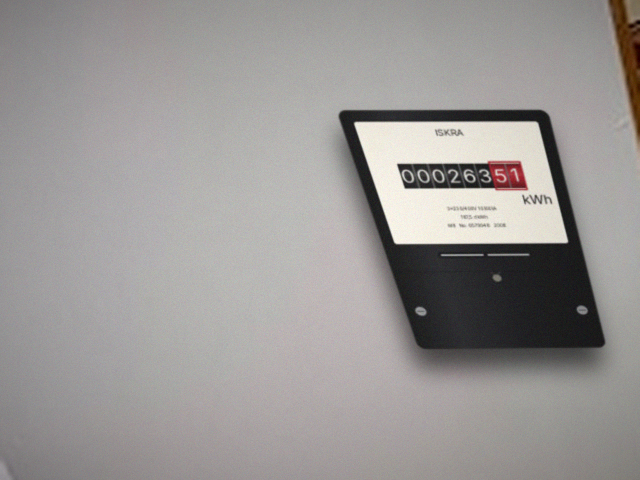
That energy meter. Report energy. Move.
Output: 263.51 kWh
